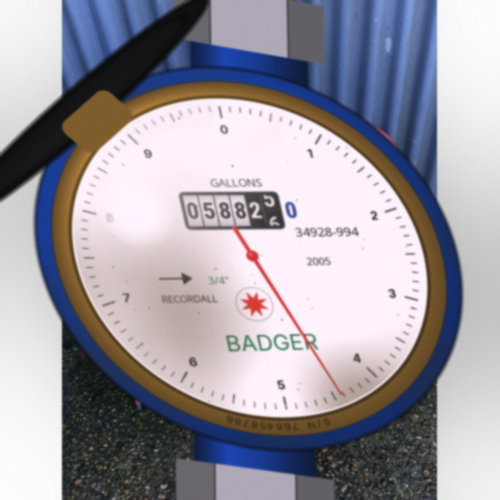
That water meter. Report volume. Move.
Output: 588254.4 gal
